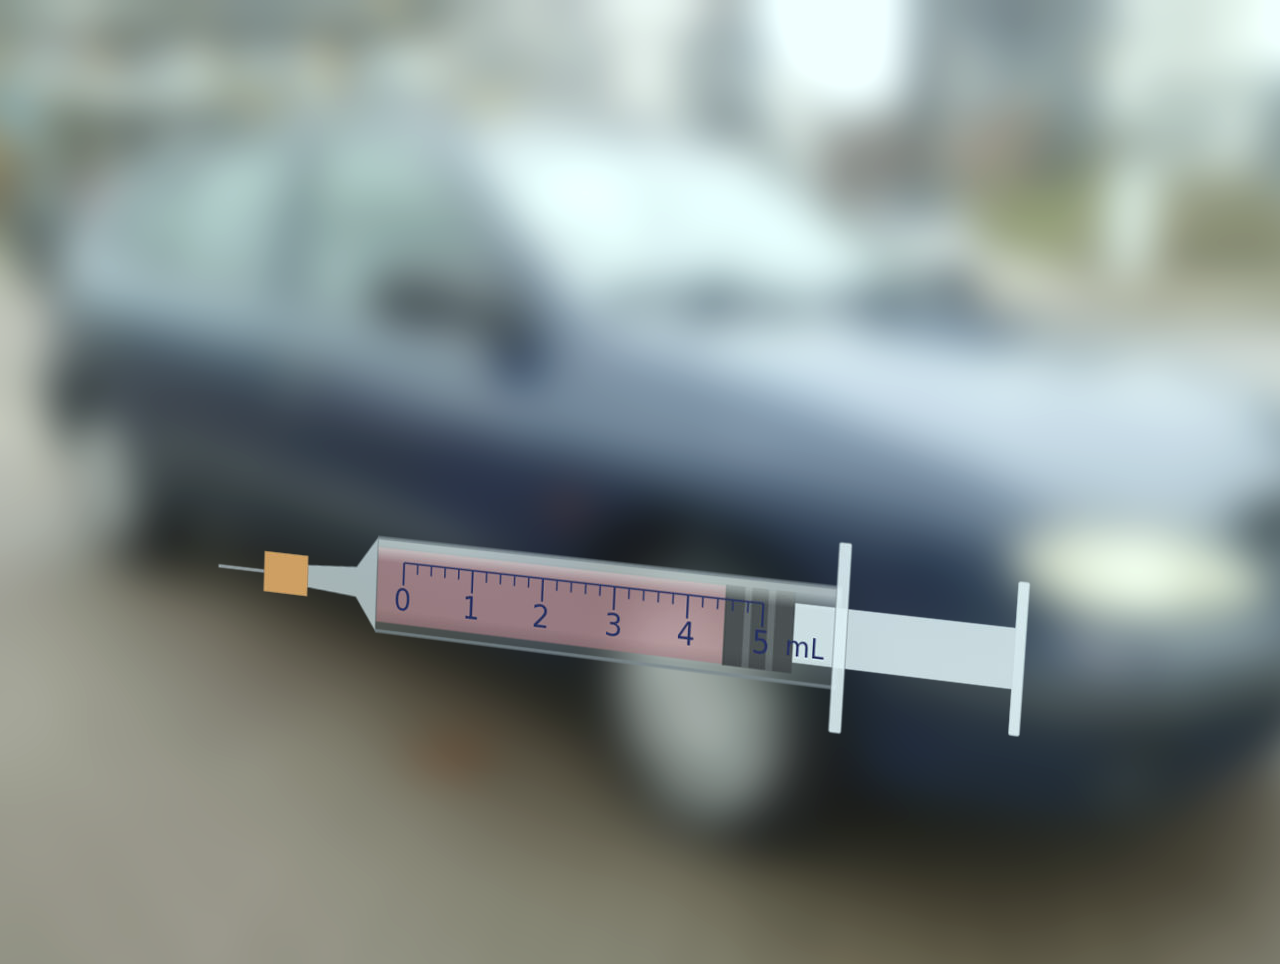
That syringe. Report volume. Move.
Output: 4.5 mL
